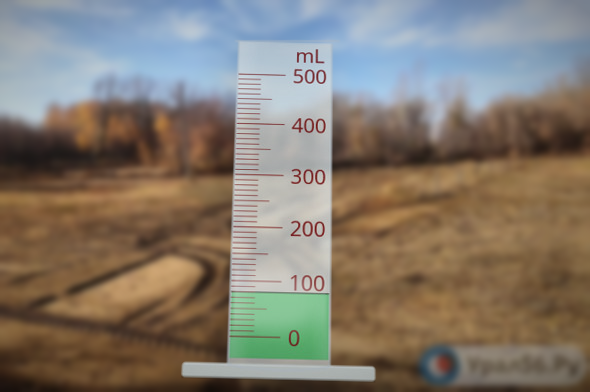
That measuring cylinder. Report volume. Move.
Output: 80 mL
